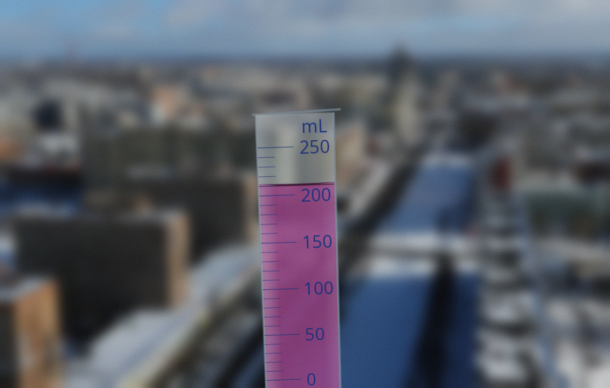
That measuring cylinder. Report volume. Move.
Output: 210 mL
